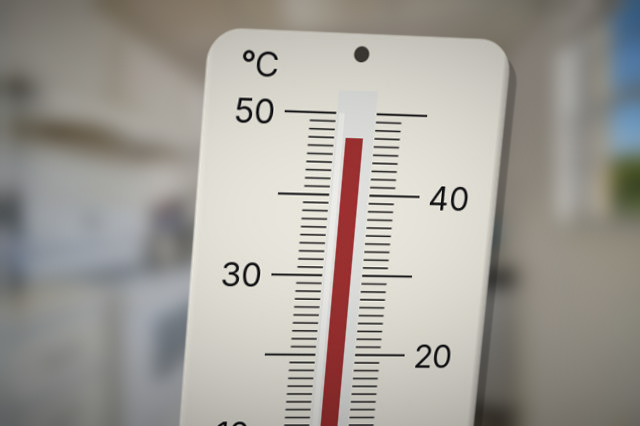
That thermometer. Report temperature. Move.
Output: 47 °C
